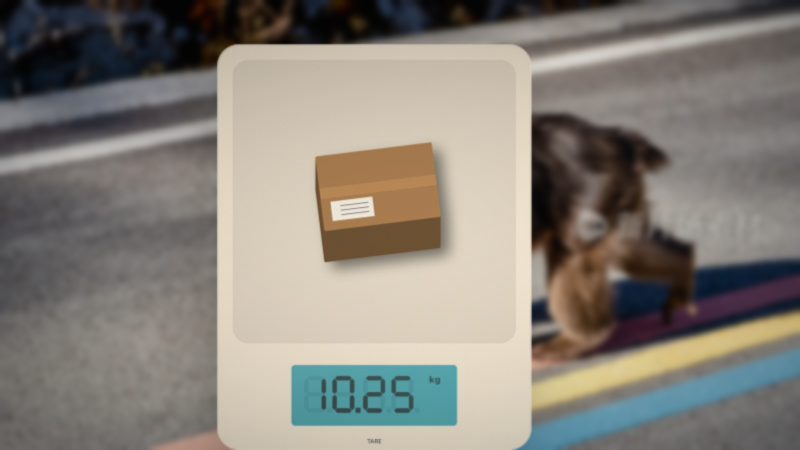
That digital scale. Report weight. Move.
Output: 10.25 kg
